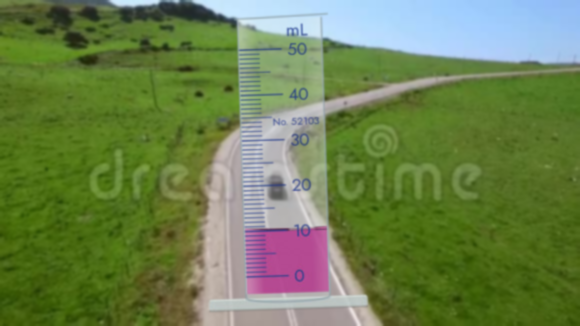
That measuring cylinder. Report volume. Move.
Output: 10 mL
